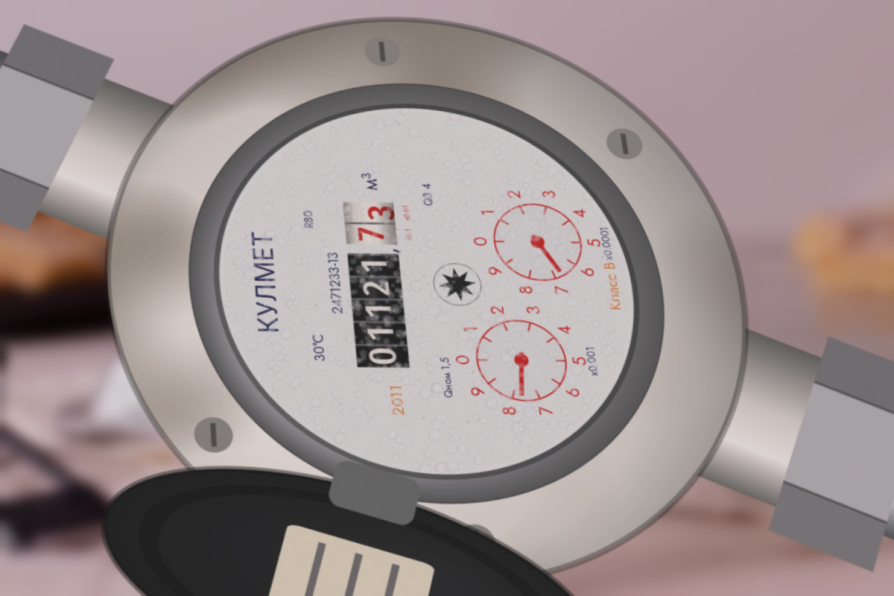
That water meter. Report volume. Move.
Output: 1121.7276 m³
